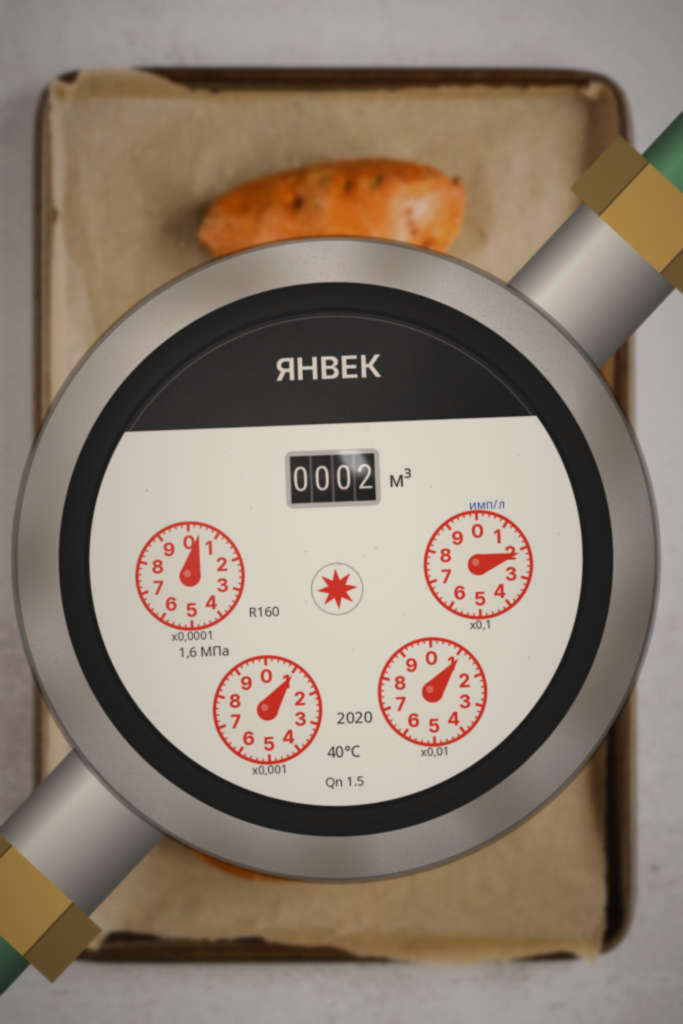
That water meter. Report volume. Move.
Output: 2.2110 m³
